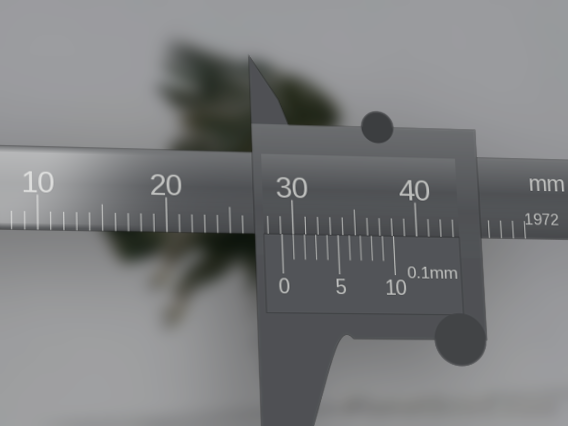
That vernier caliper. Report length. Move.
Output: 29.1 mm
